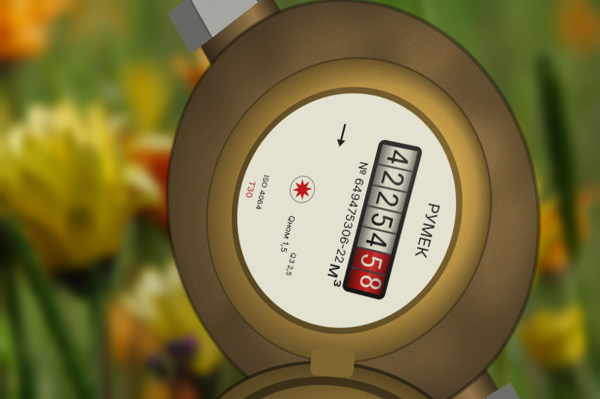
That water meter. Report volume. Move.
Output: 42254.58 m³
